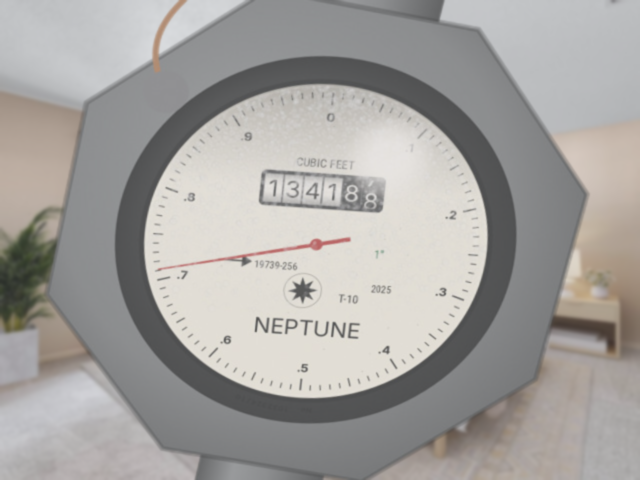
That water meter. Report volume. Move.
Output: 134187.71 ft³
